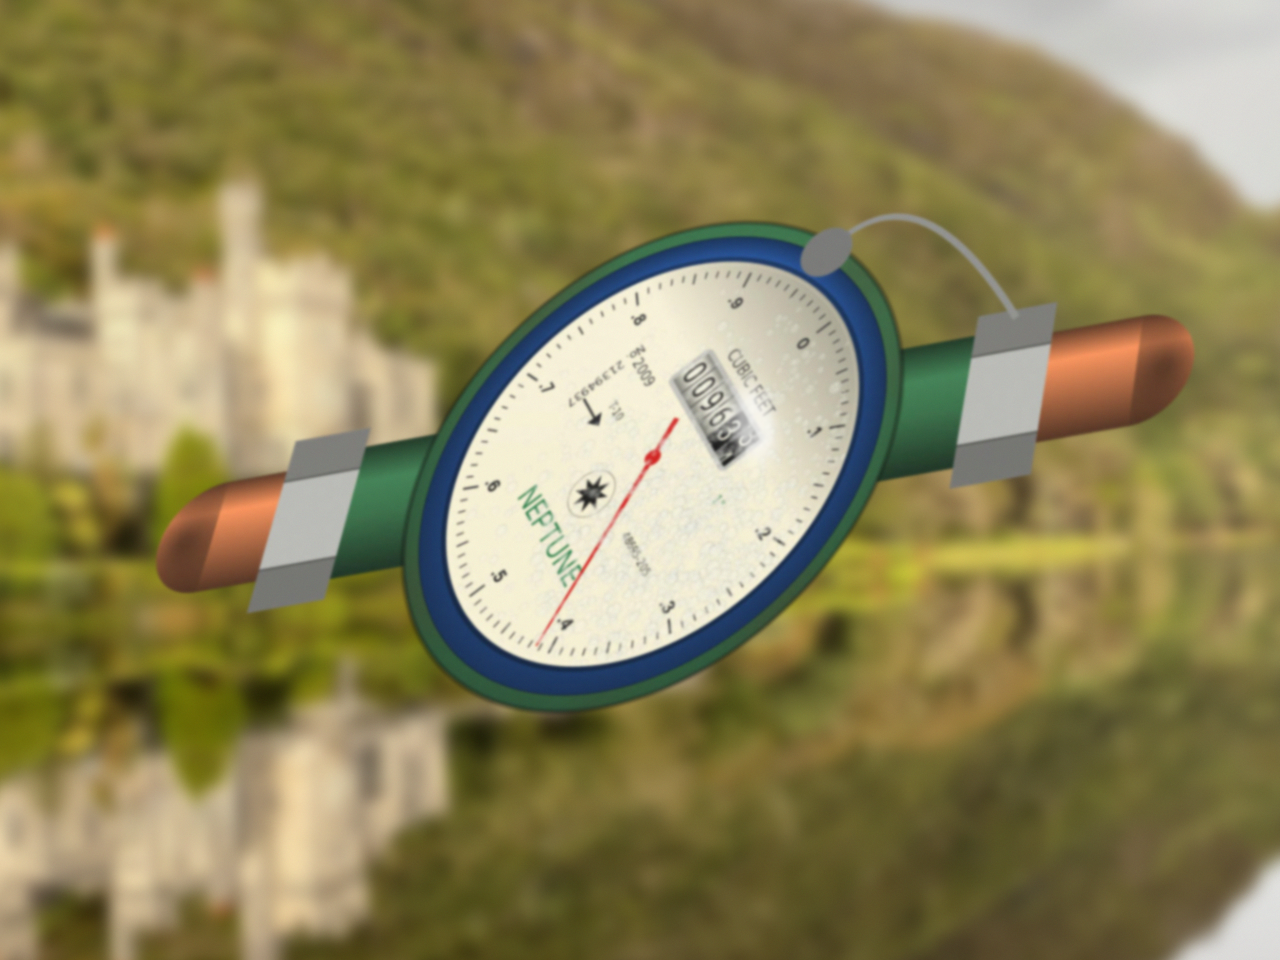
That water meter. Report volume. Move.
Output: 9633.41 ft³
